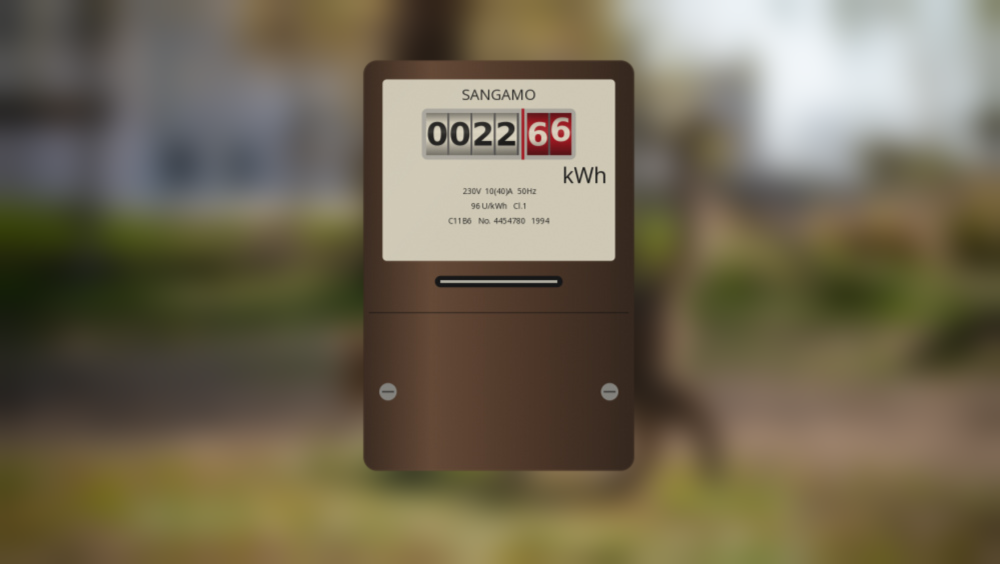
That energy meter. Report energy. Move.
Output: 22.66 kWh
